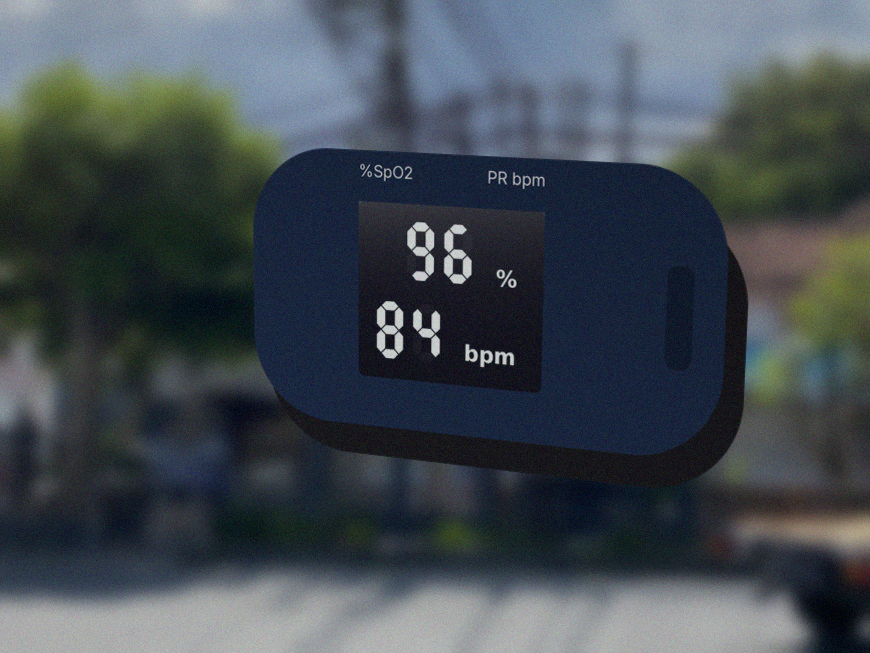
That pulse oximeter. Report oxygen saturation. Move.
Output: 96 %
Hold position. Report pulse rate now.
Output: 84 bpm
